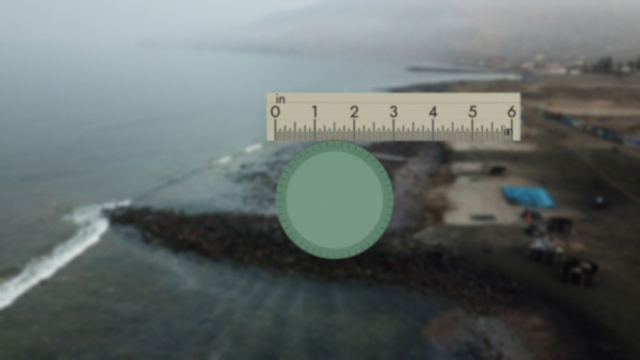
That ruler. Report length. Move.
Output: 3 in
